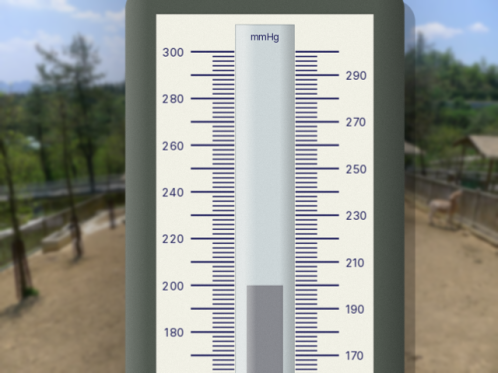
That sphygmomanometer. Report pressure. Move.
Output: 200 mmHg
